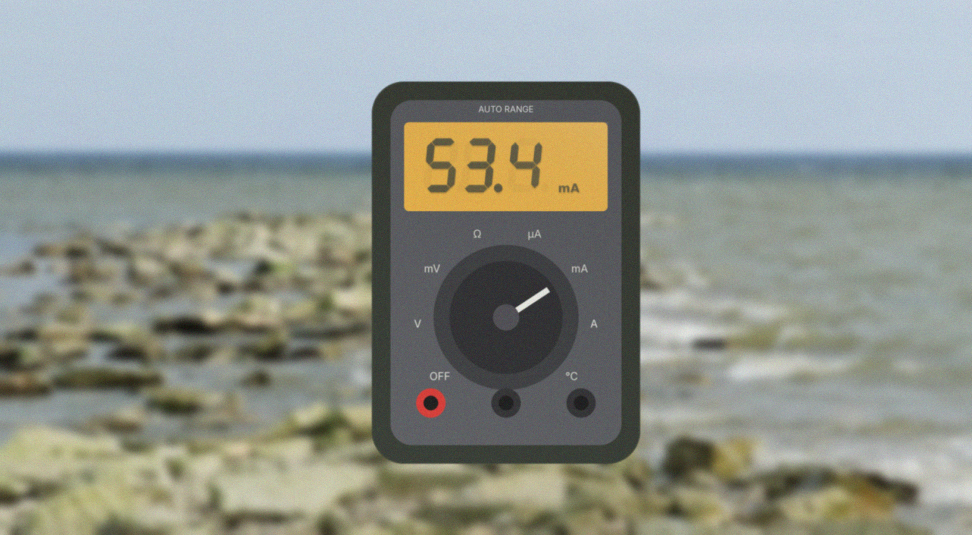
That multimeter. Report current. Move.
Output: 53.4 mA
